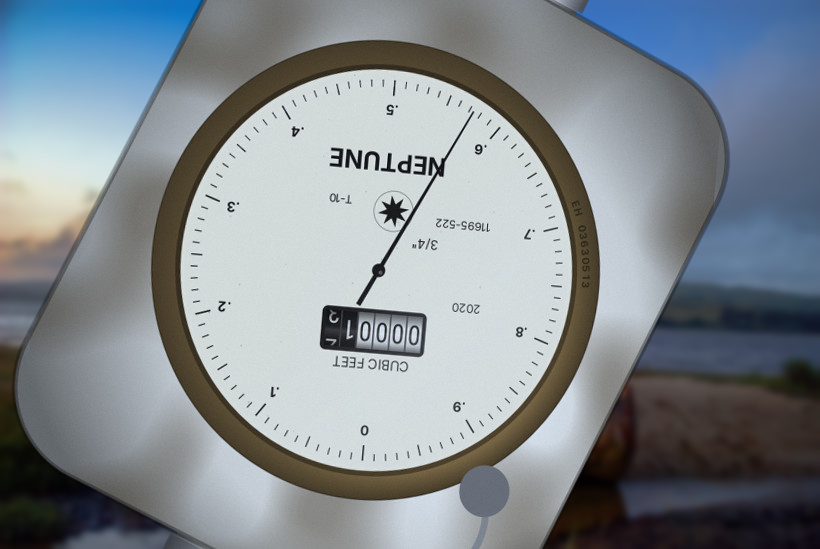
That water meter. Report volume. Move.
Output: 12.57 ft³
